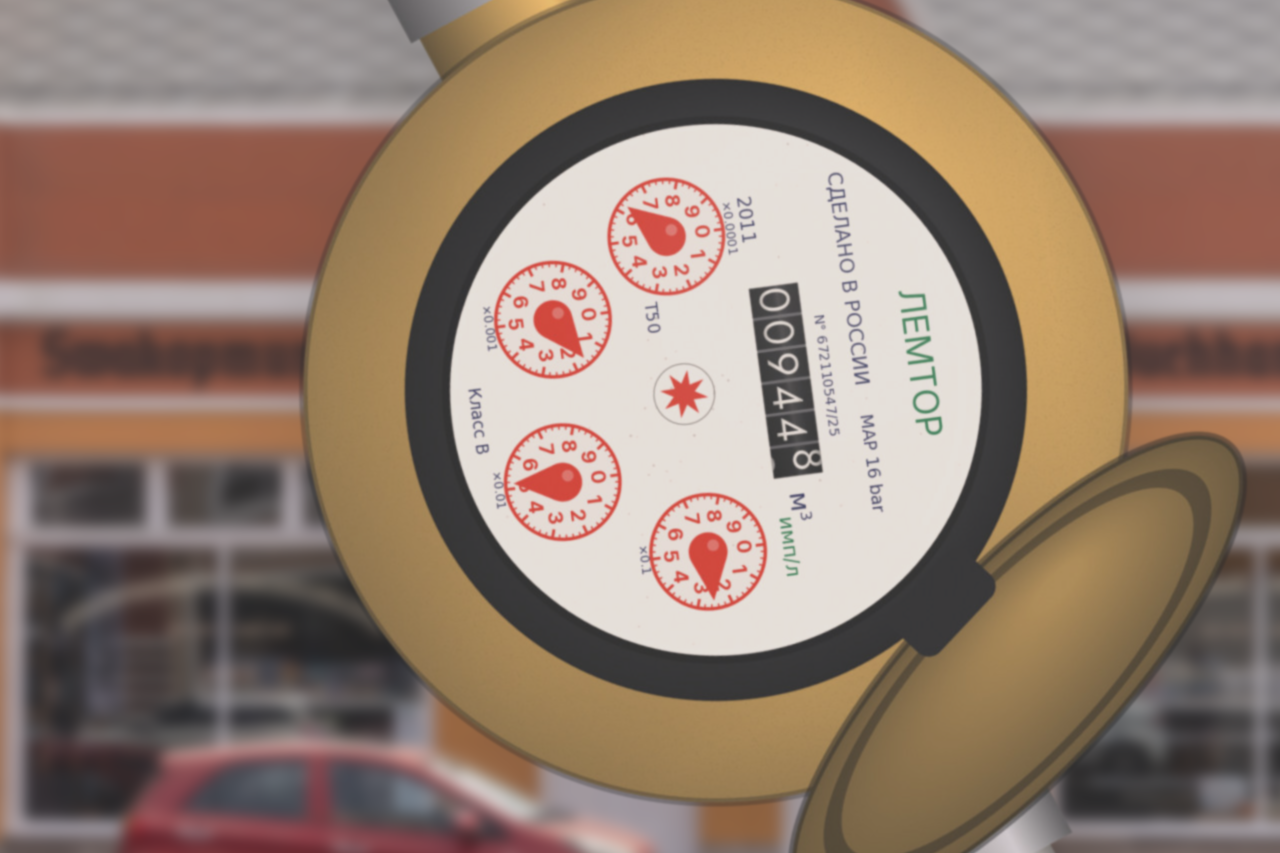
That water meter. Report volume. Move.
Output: 9448.2516 m³
